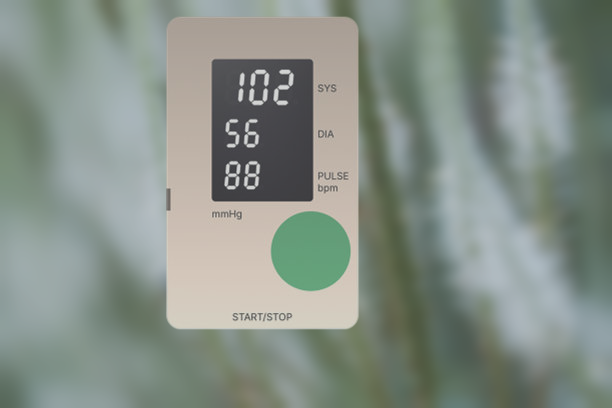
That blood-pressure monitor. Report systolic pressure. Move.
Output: 102 mmHg
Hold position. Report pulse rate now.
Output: 88 bpm
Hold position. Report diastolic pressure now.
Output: 56 mmHg
